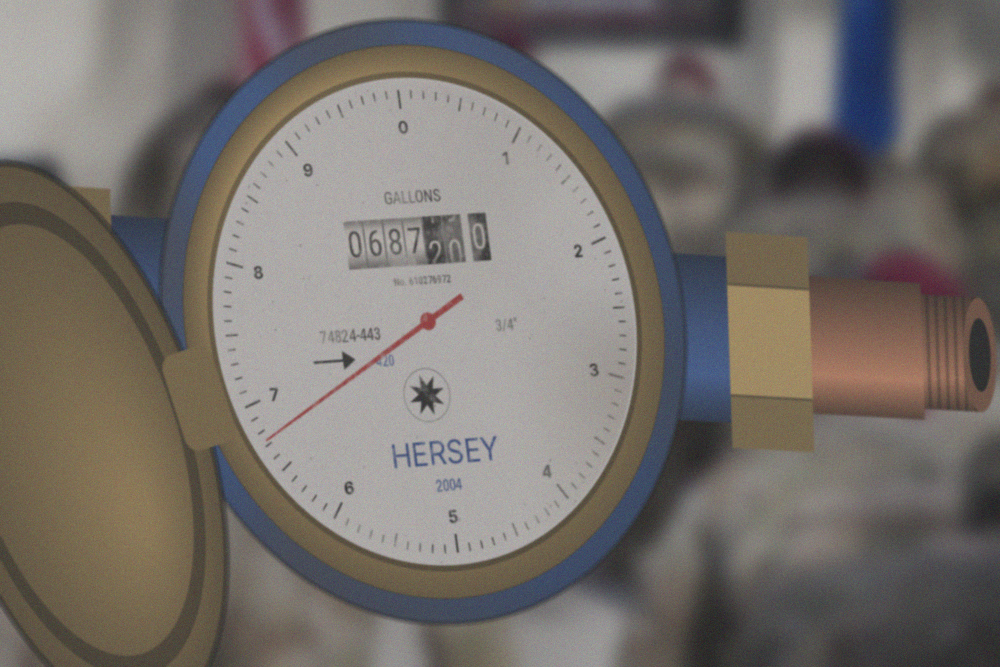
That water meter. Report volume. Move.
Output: 687196.7 gal
